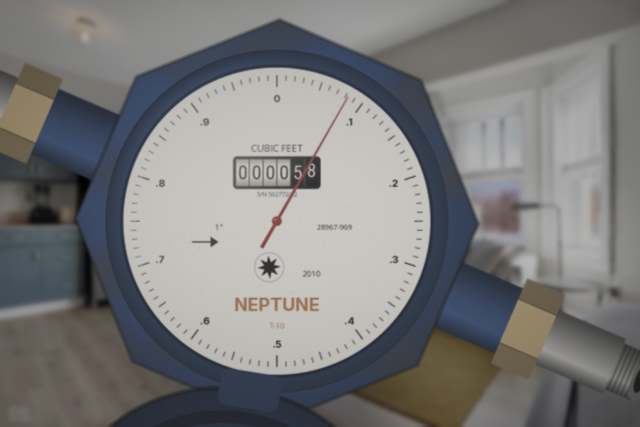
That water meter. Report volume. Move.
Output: 58.08 ft³
